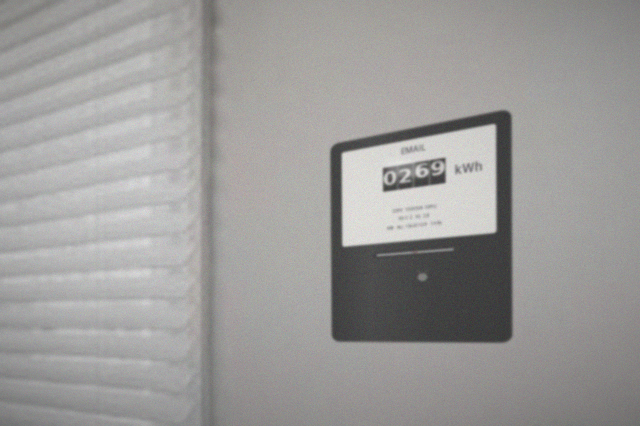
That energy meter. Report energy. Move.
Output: 269 kWh
